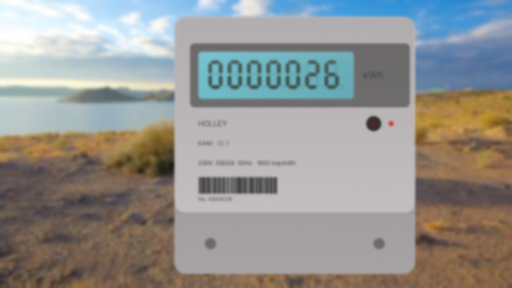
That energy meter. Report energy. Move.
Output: 26 kWh
